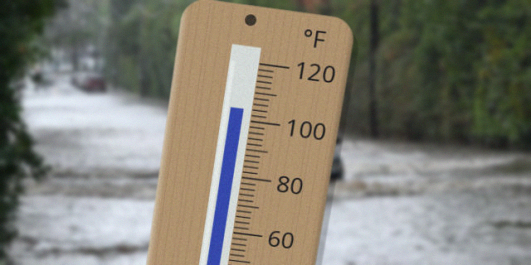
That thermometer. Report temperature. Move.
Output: 104 °F
